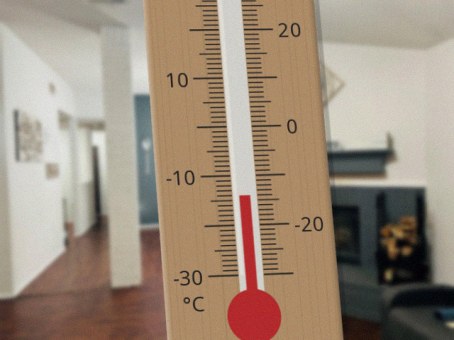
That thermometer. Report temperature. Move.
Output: -14 °C
